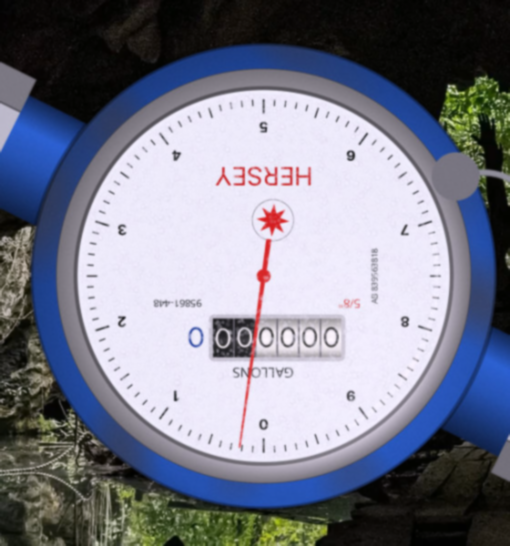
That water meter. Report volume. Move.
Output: 0.2 gal
